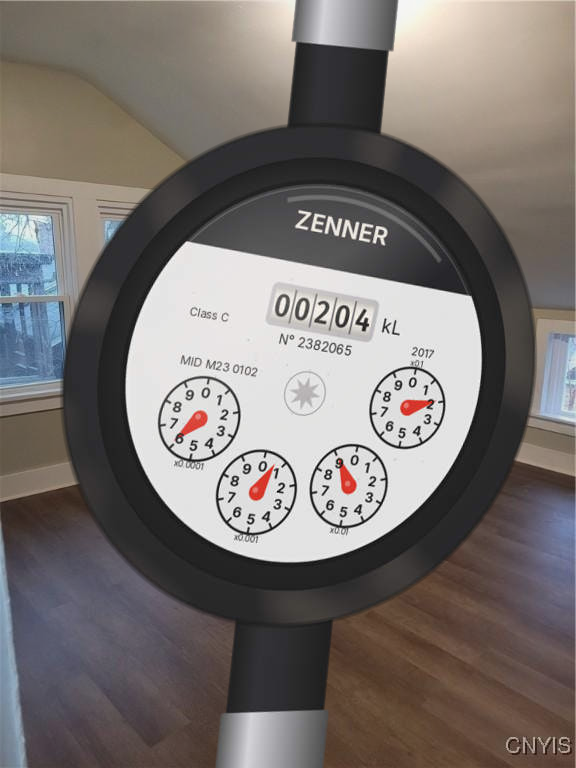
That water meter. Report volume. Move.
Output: 204.1906 kL
